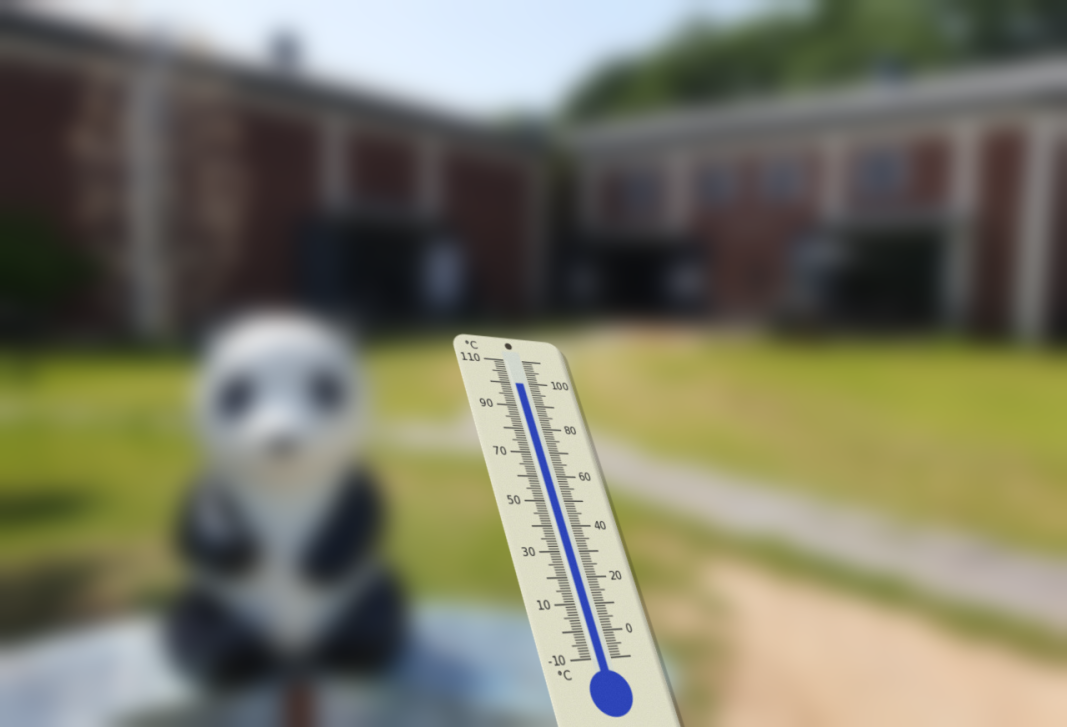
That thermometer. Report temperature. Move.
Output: 100 °C
